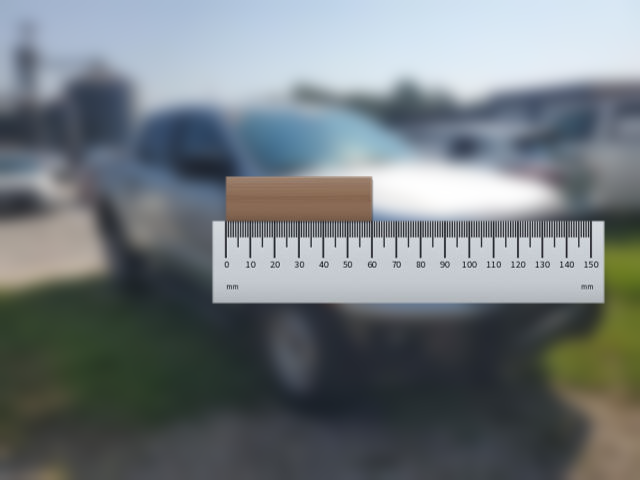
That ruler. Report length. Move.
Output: 60 mm
